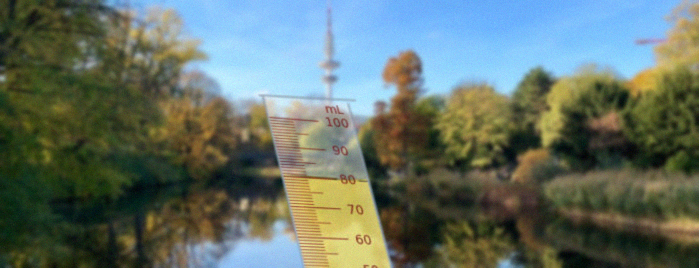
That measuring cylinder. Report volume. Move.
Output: 80 mL
